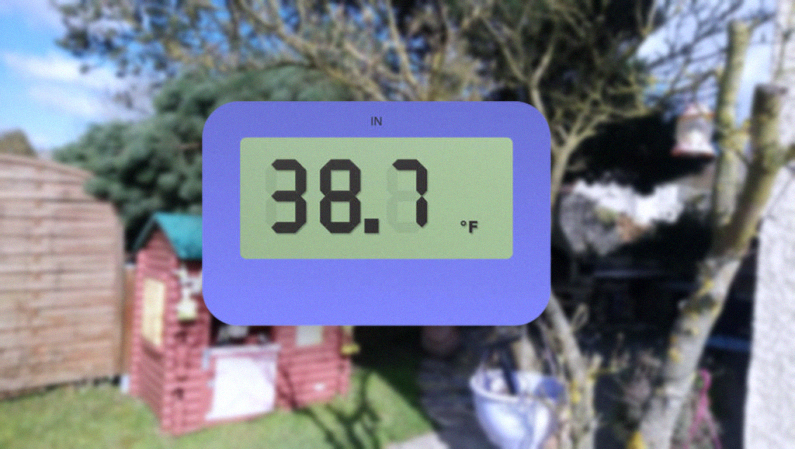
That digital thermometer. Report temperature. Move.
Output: 38.7 °F
